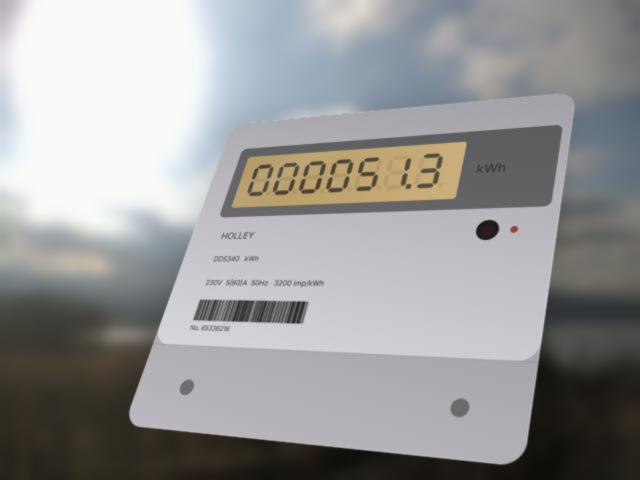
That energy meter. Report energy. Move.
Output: 51.3 kWh
